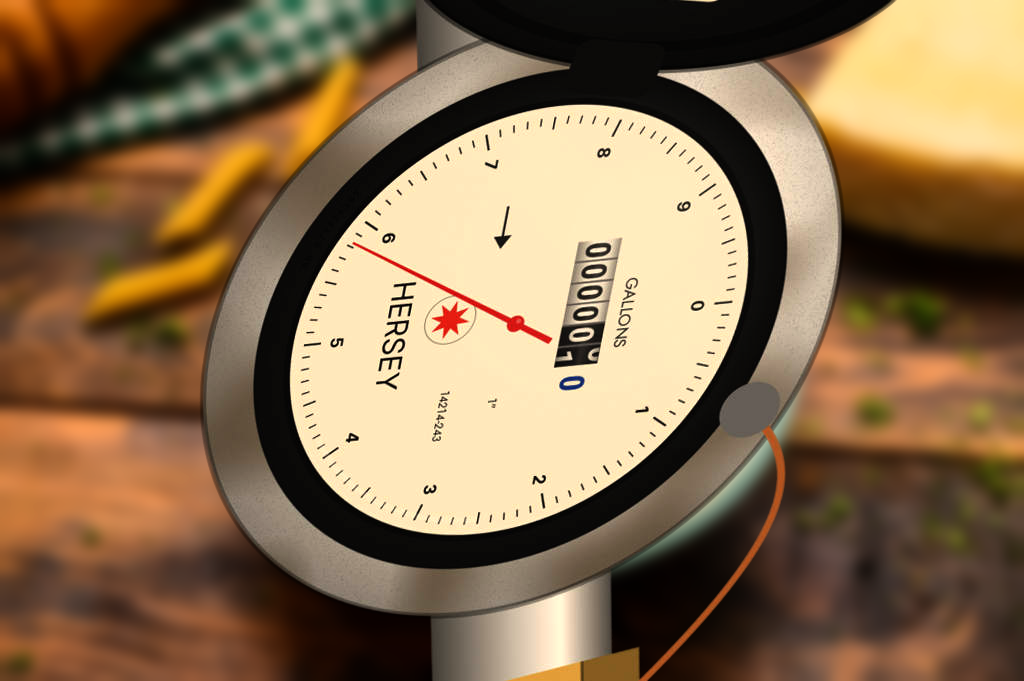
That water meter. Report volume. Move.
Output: 5.8 gal
